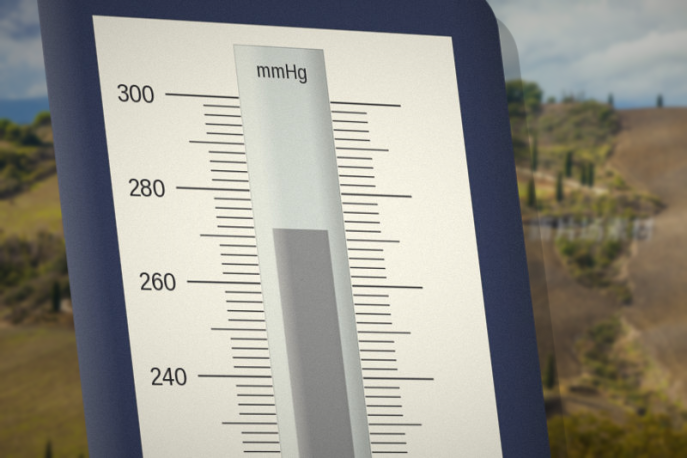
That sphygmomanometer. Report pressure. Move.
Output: 272 mmHg
